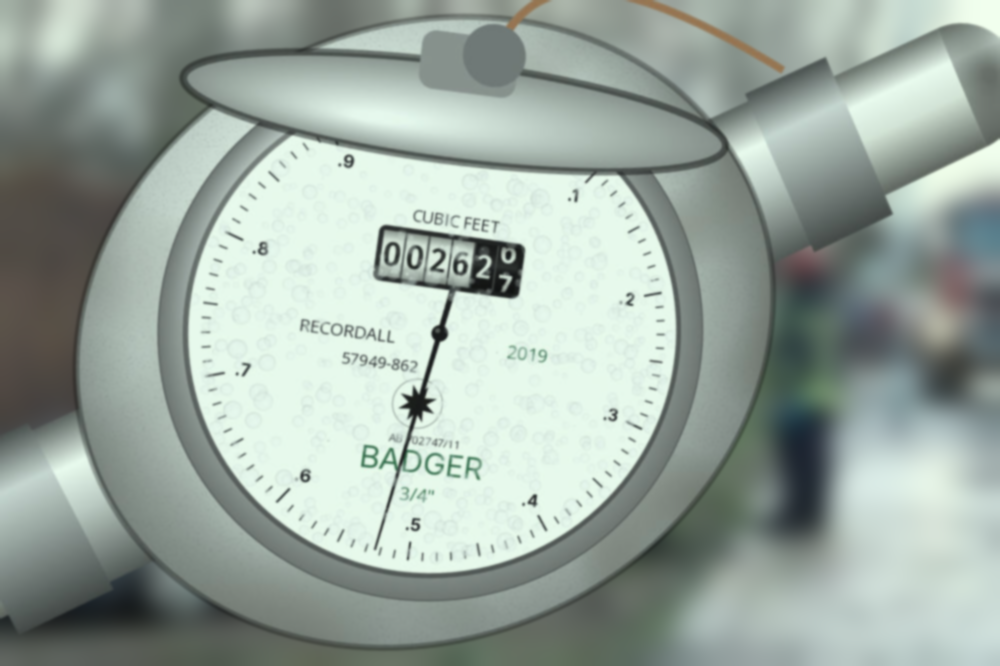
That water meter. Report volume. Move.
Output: 2626.52 ft³
